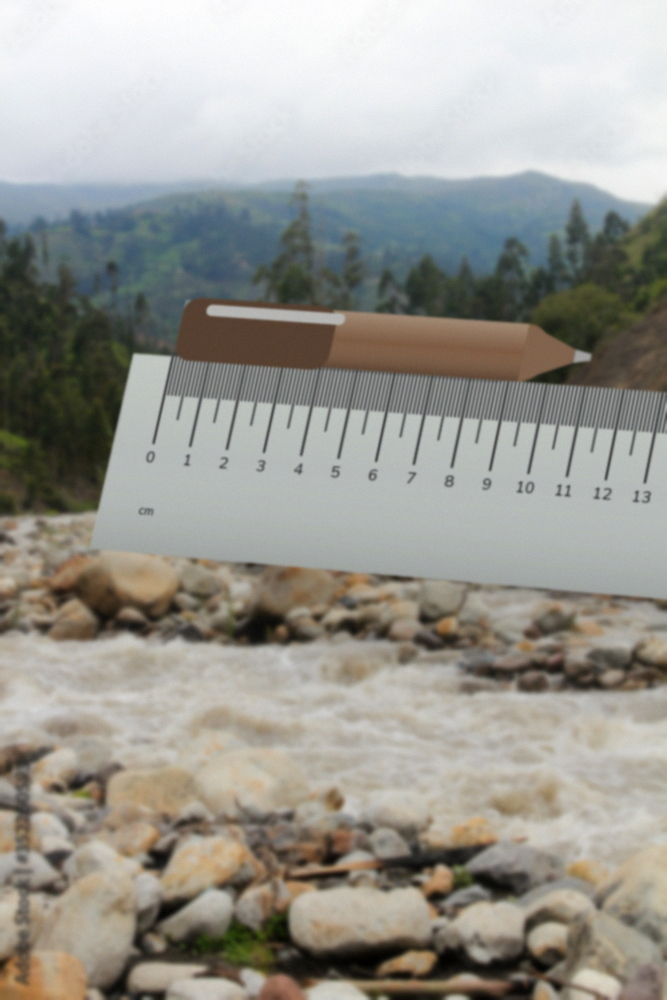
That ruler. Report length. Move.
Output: 11 cm
